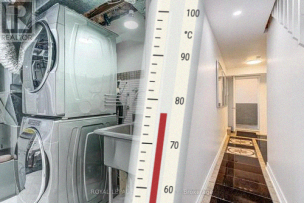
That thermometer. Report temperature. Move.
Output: 77 °C
